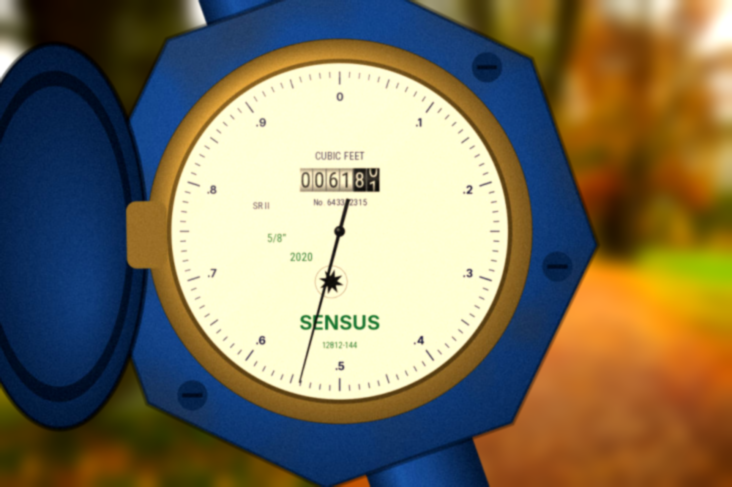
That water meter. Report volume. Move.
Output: 6180.54 ft³
